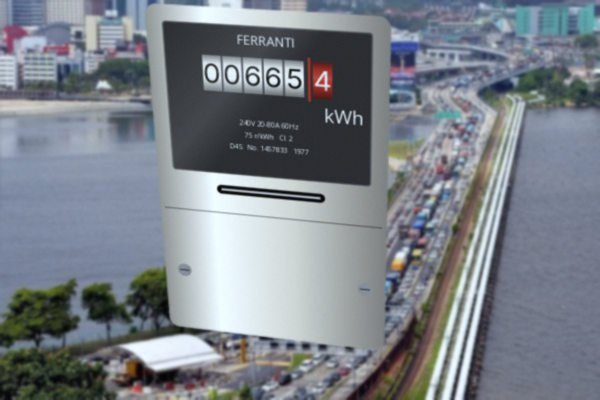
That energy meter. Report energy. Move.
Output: 665.4 kWh
